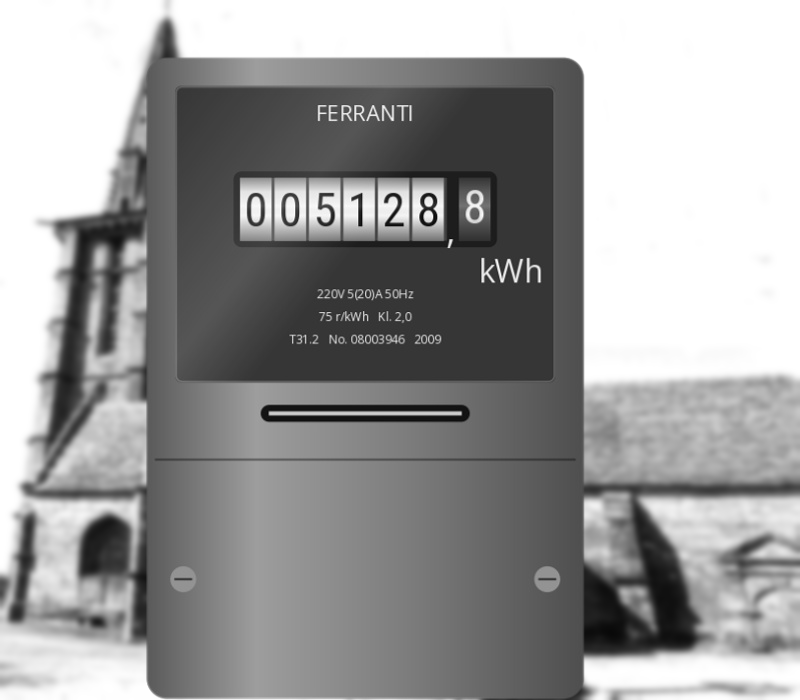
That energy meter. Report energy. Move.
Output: 5128.8 kWh
